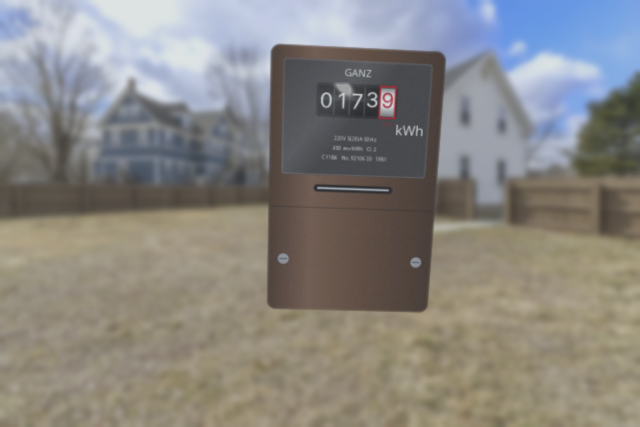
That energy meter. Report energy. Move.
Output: 173.9 kWh
